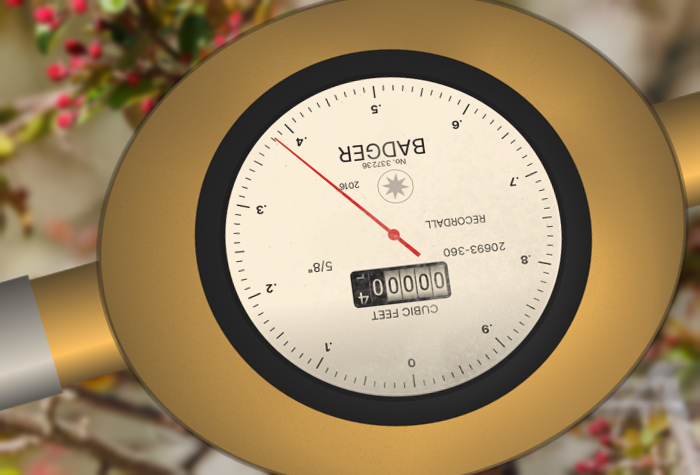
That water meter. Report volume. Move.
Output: 4.38 ft³
